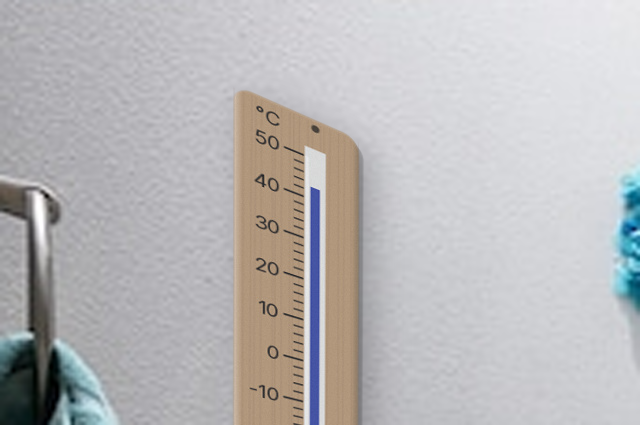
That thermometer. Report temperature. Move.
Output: 43 °C
